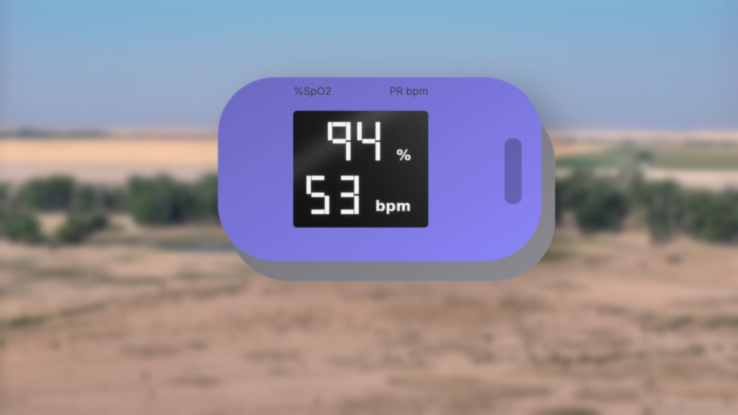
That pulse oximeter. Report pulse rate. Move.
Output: 53 bpm
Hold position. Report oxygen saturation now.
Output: 94 %
